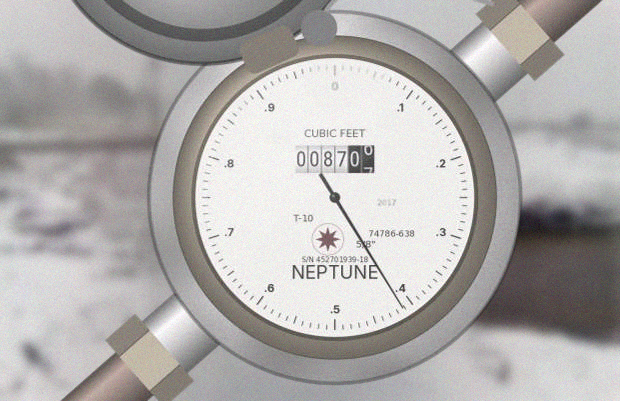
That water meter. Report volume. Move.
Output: 8706.41 ft³
